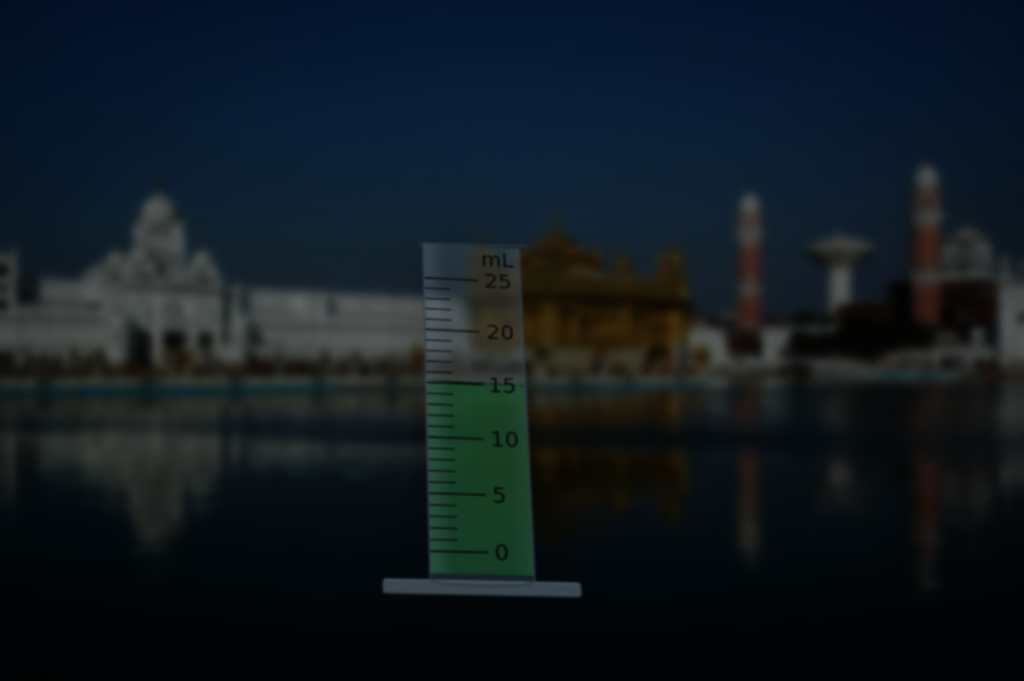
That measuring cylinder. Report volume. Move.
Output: 15 mL
